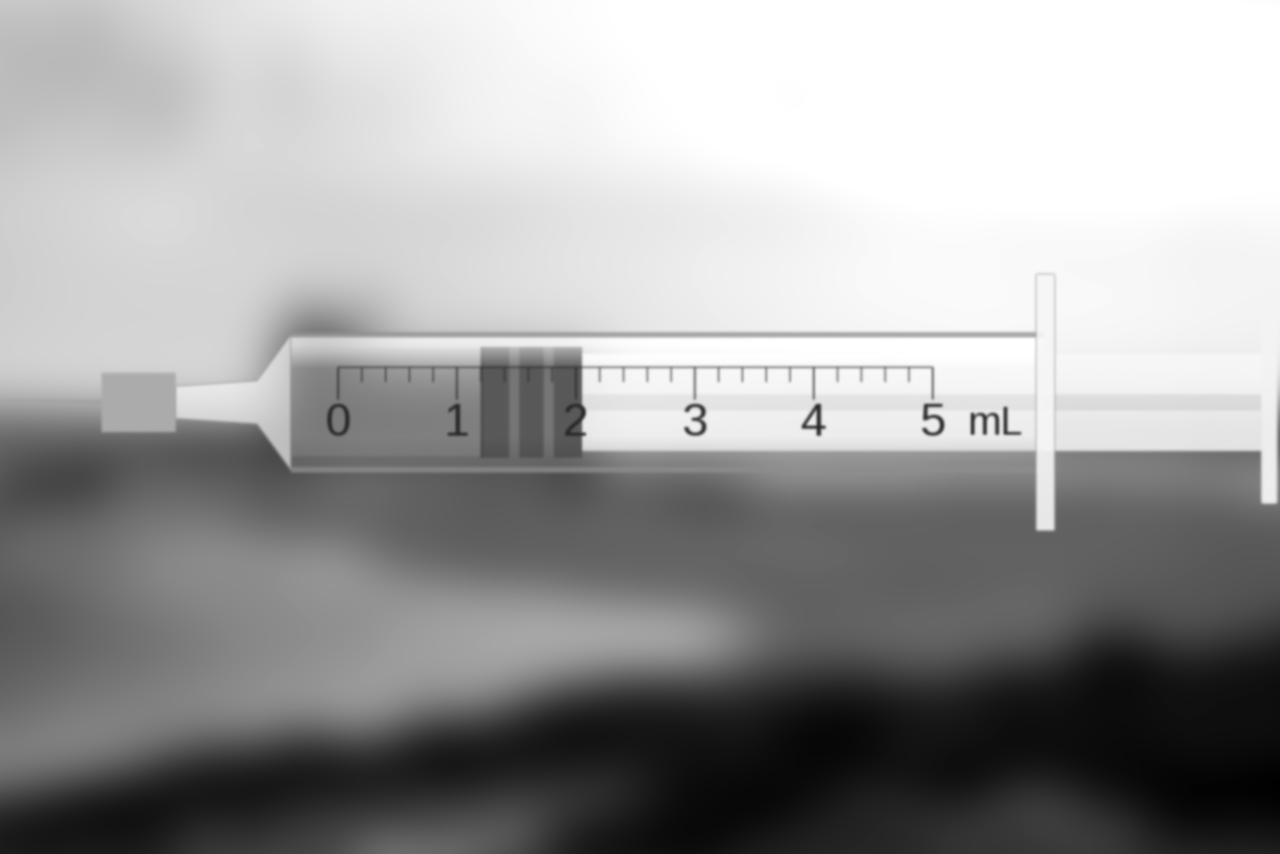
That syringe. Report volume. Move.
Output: 1.2 mL
